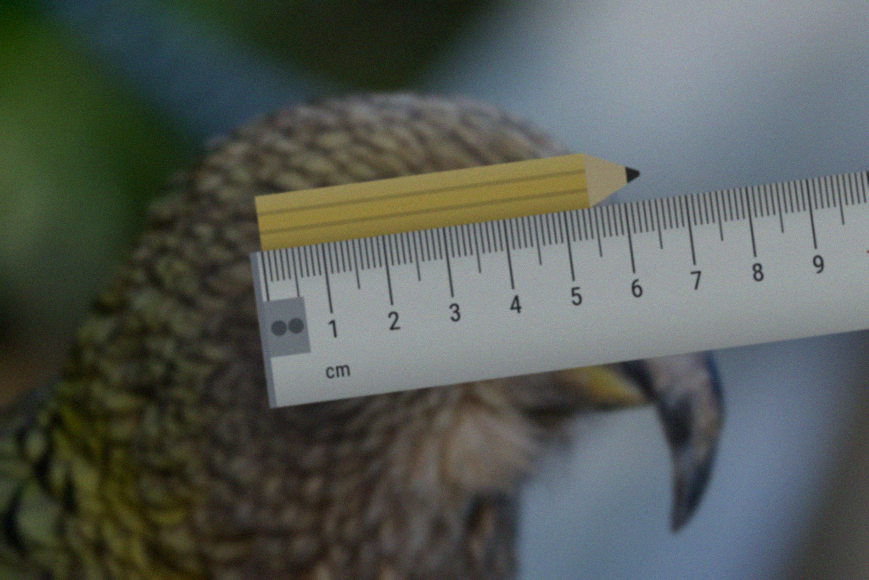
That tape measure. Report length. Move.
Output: 6.3 cm
